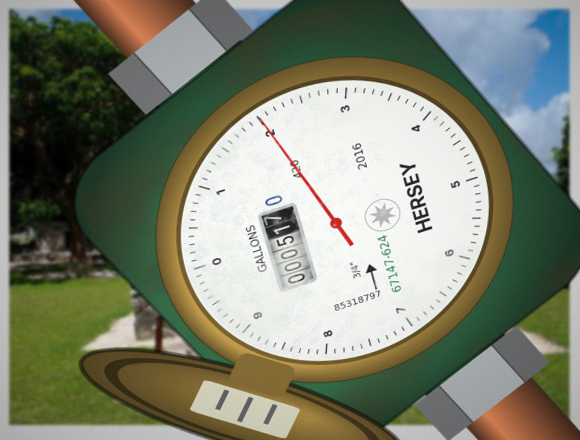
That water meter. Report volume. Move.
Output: 5172.0 gal
